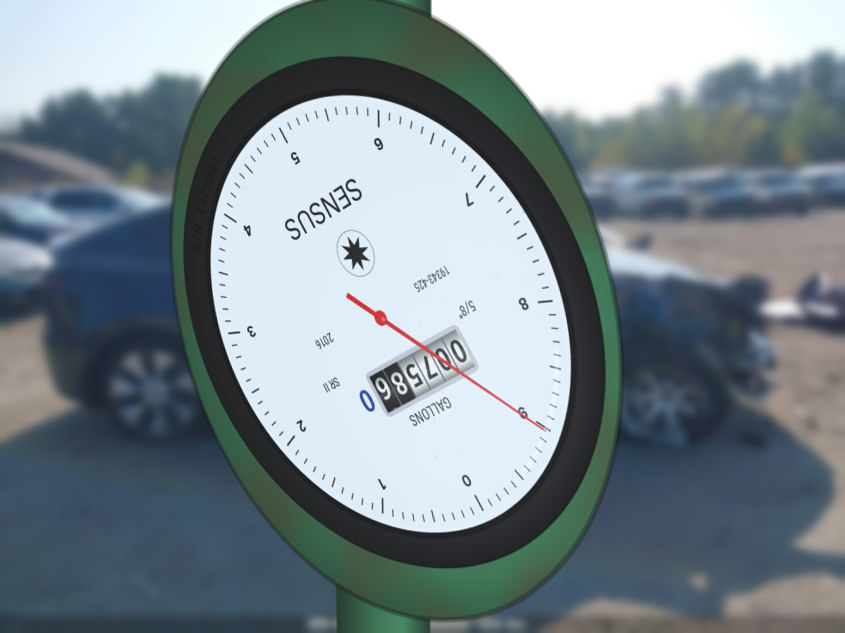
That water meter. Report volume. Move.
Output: 75859.0 gal
